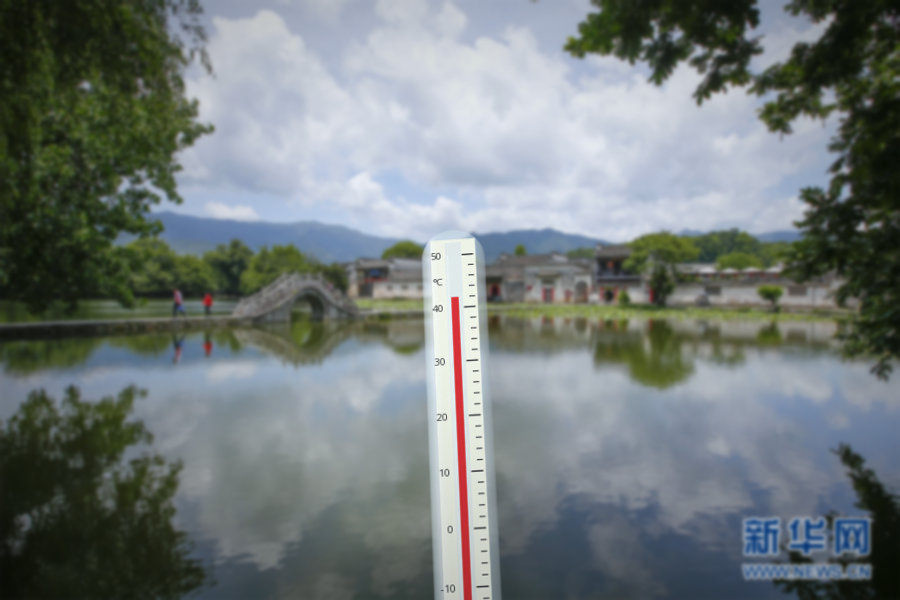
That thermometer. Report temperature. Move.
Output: 42 °C
